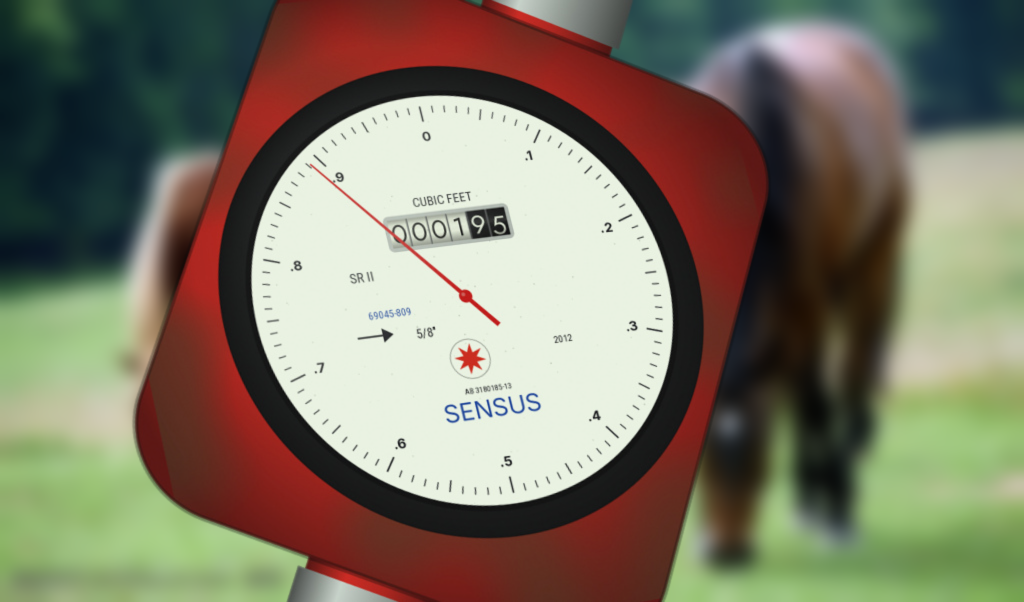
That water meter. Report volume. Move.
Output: 194.89 ft³
